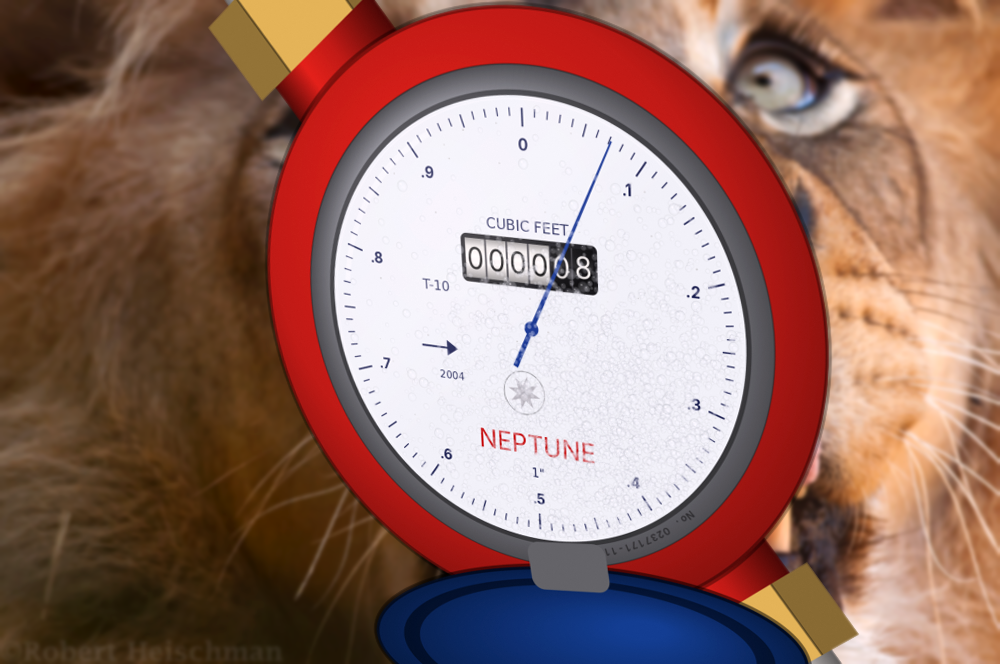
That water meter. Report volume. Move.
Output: 8.07 ft³
